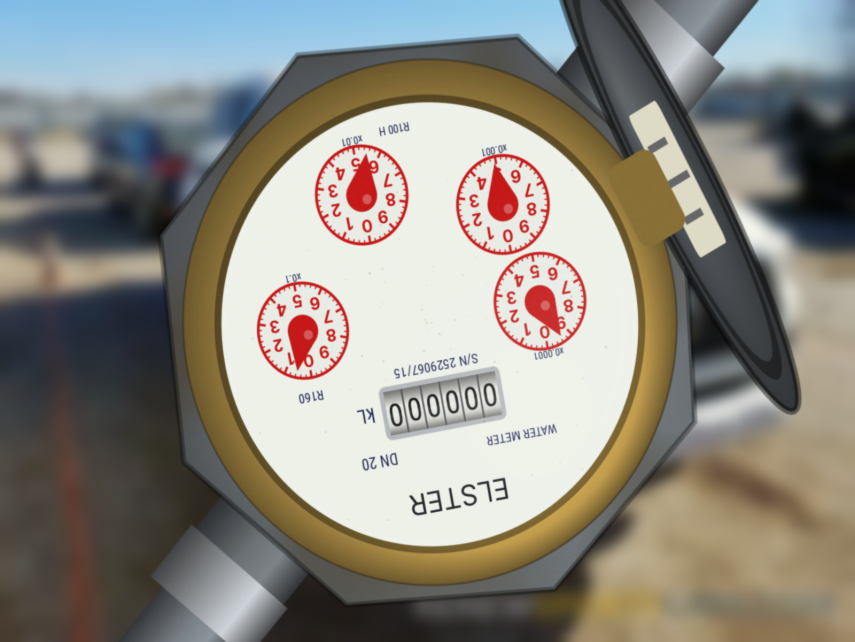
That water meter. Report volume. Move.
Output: 0.0549 kL
